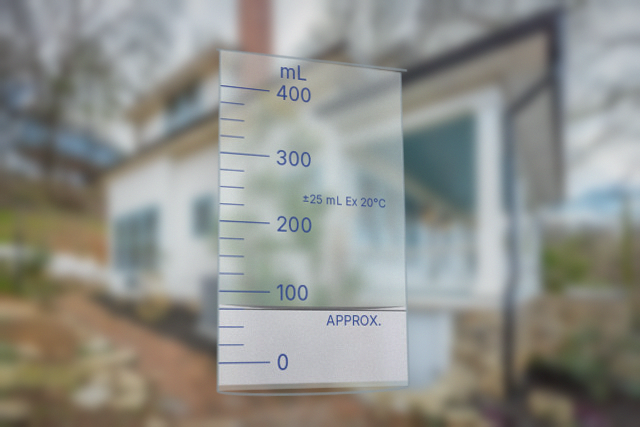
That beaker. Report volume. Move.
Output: 75 mL
